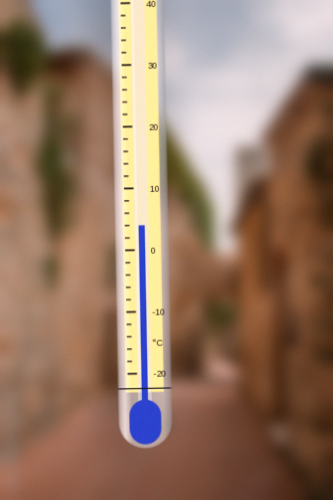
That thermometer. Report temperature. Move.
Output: 4 °C
